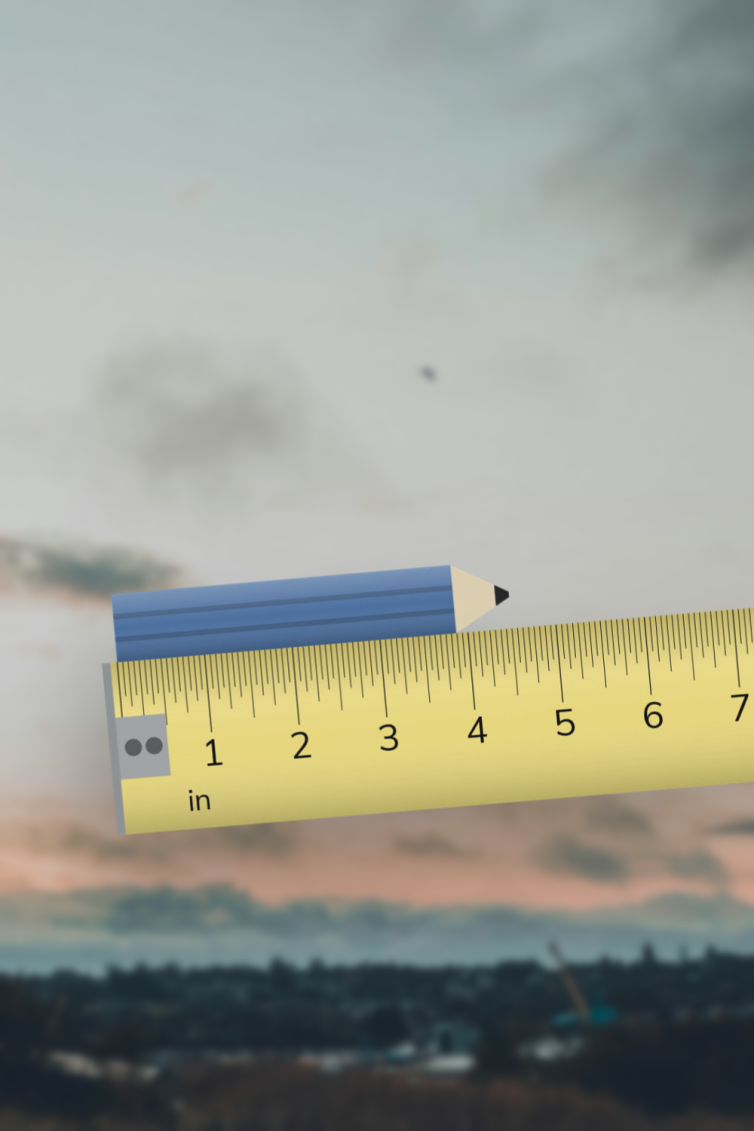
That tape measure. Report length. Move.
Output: 4.5 in
